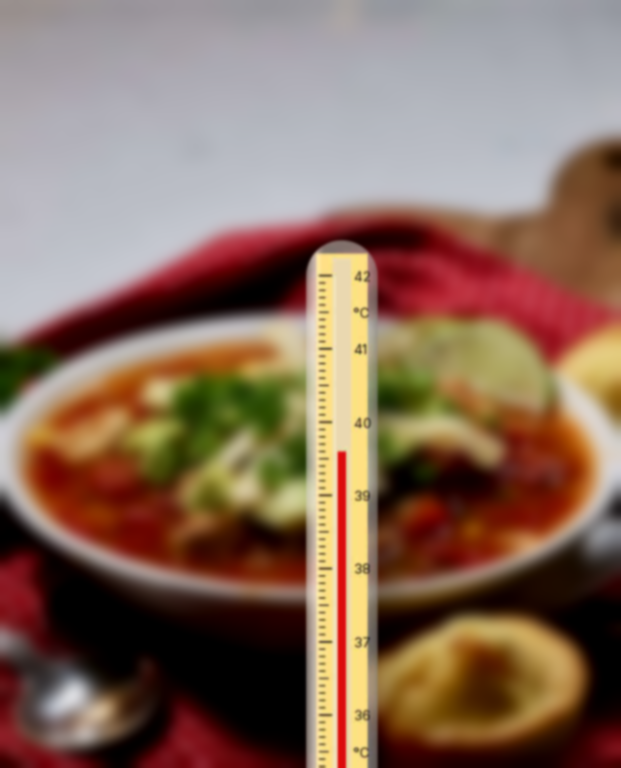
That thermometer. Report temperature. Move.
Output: 39.6 °C
